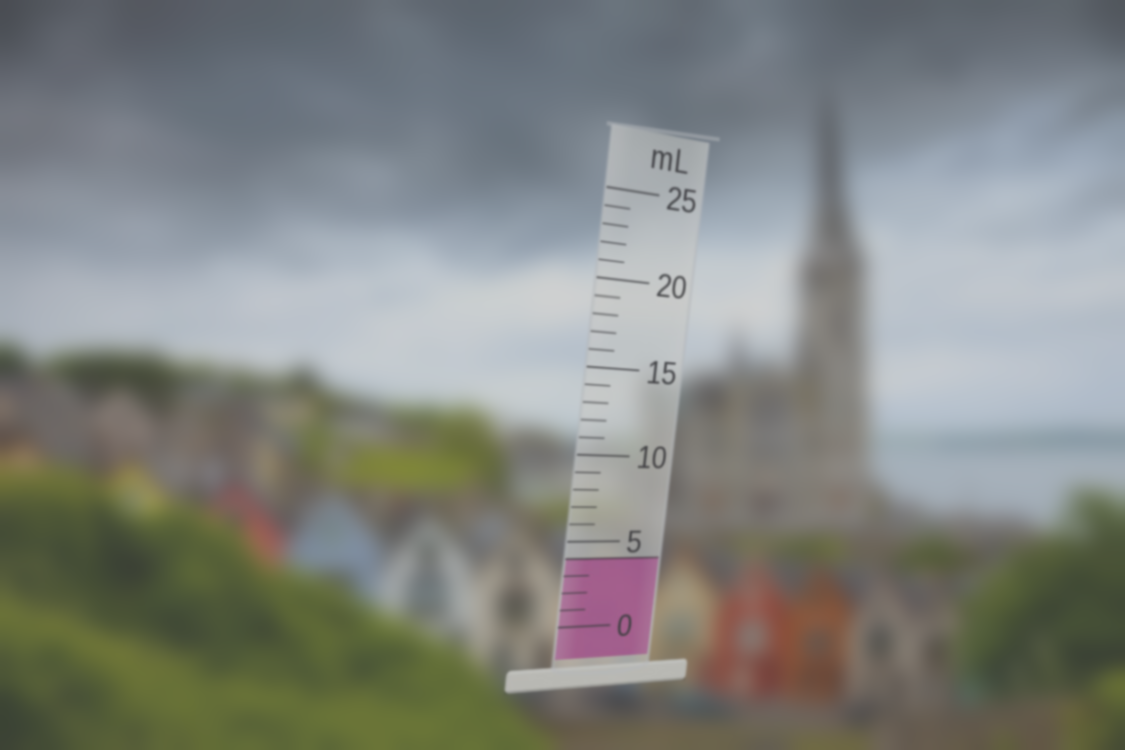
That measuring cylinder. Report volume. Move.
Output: 4 mL
